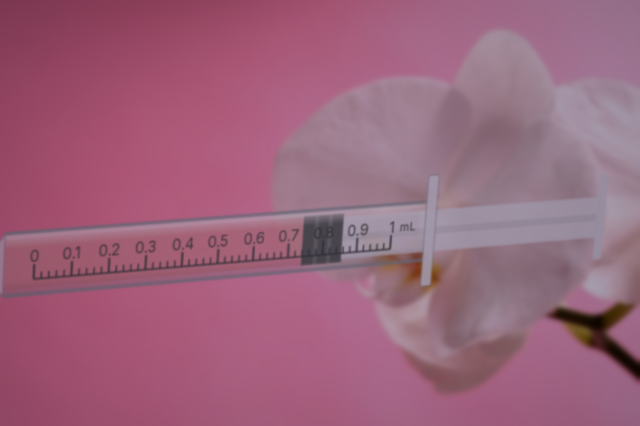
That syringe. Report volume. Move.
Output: 0.74 mL
